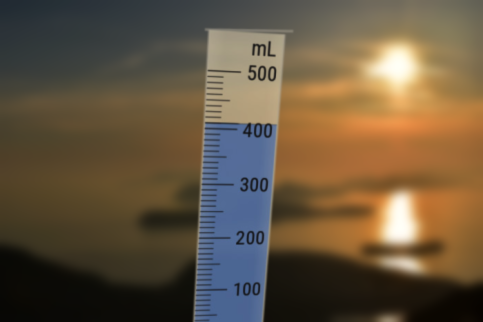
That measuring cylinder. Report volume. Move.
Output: 410 mL
